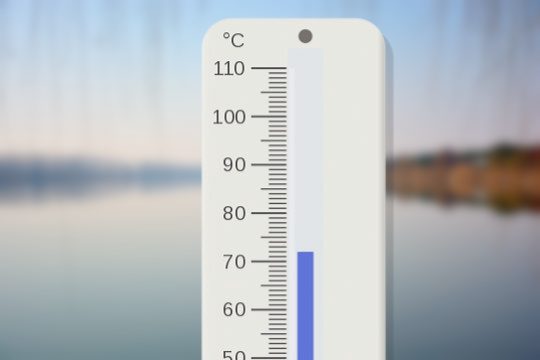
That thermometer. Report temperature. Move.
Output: 72 °C
